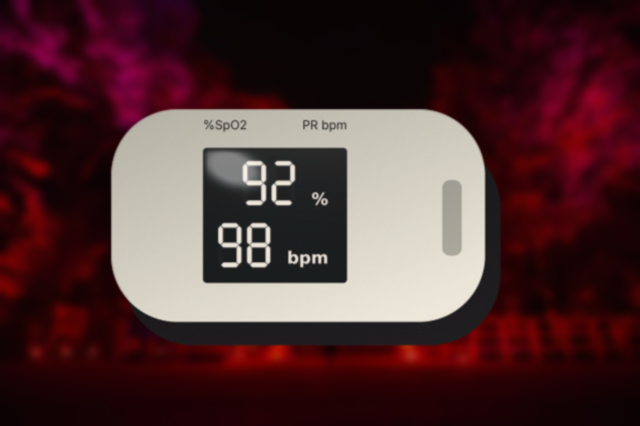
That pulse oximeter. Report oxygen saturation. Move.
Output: 92 %
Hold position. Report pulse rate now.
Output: 98 bpm
